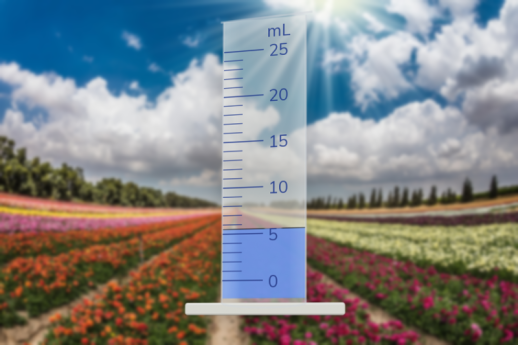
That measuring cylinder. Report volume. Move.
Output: 5.5 mL
